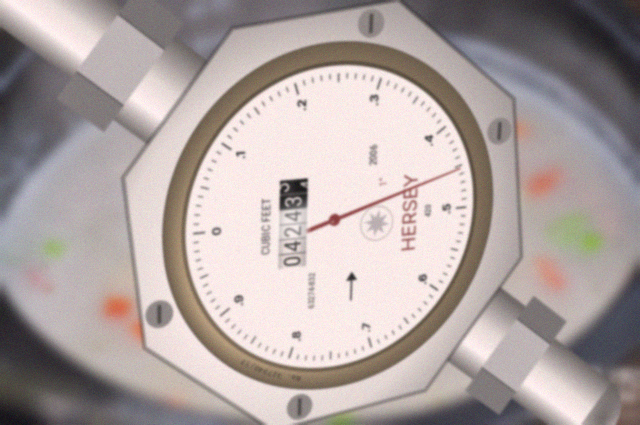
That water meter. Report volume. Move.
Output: 42433.45 ft³
